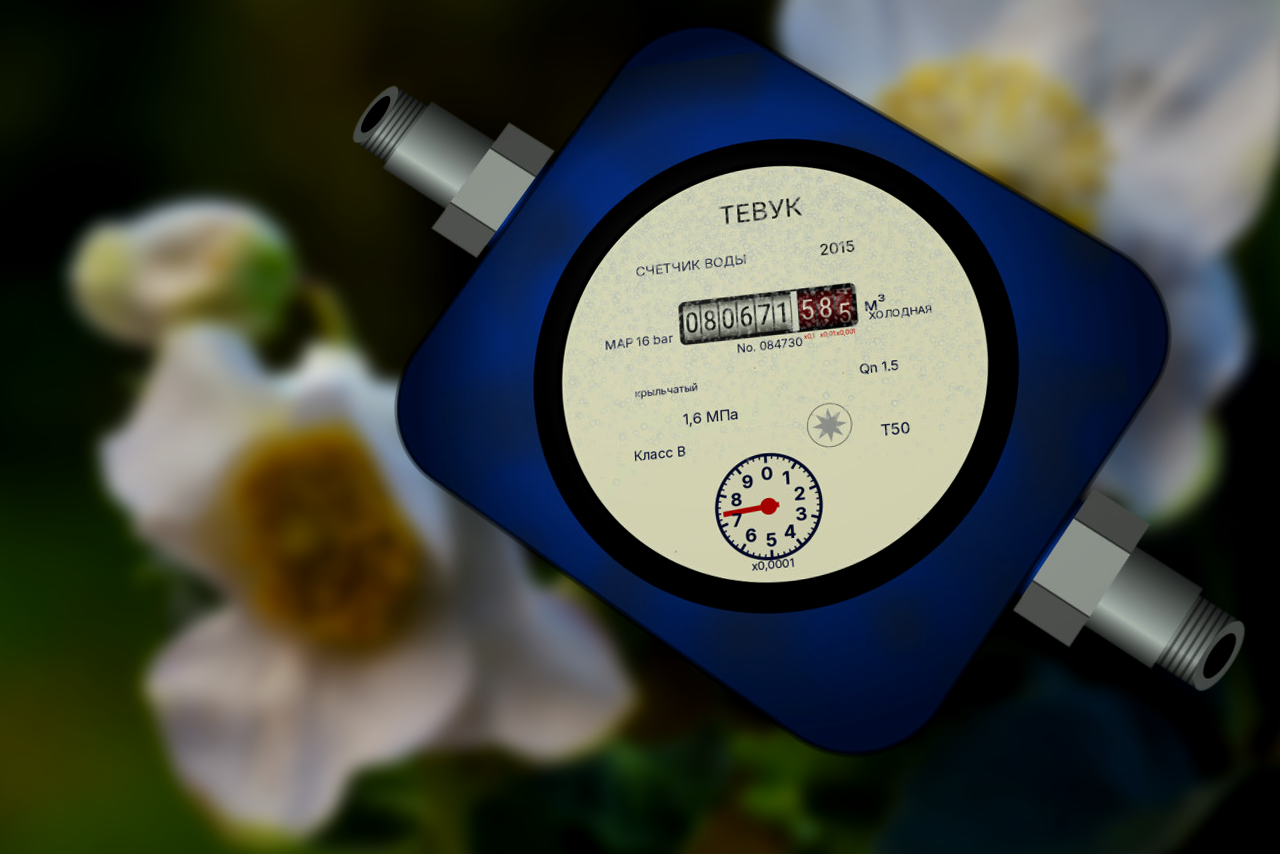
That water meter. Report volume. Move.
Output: 80671.5847 m³
